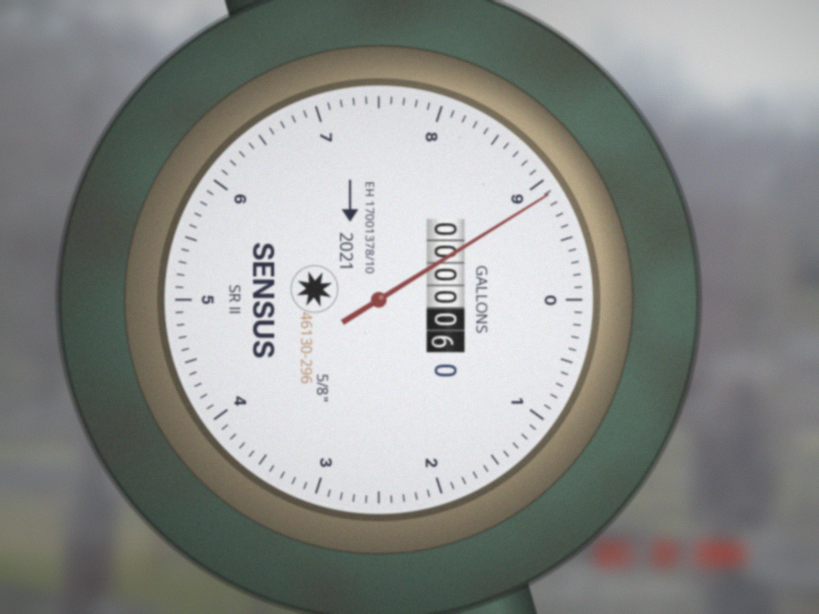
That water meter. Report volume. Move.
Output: 59.1 gal
